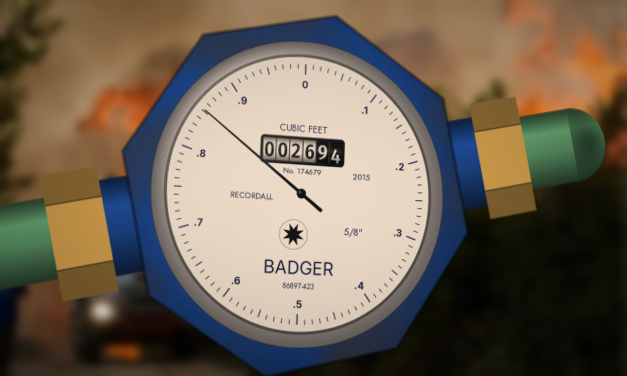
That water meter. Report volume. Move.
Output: 2693.85 ft³
